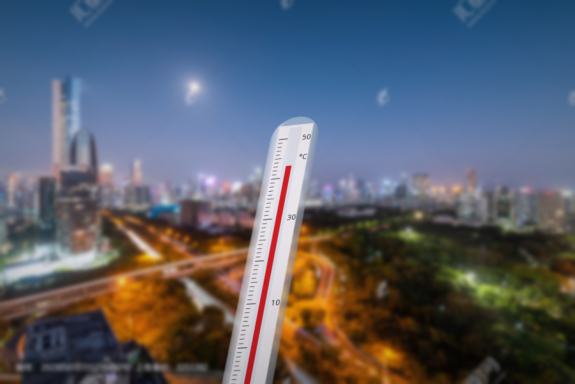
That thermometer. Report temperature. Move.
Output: 43 °C
